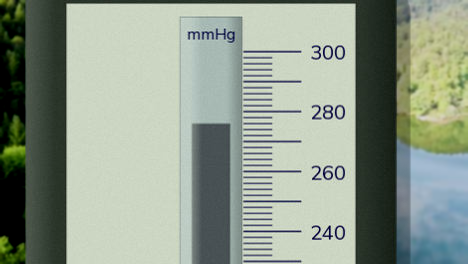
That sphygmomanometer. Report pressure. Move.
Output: 276 mmHg
